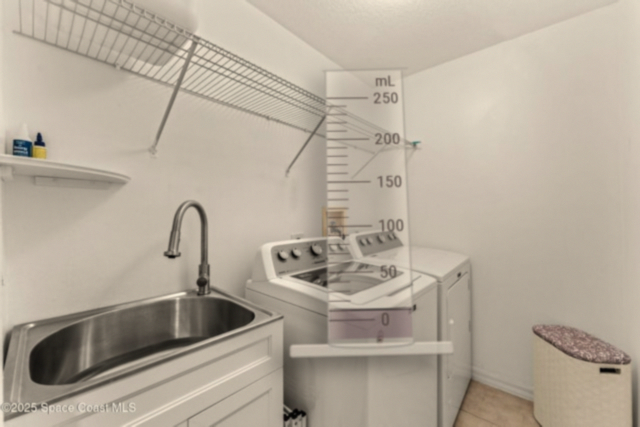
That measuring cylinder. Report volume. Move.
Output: 10 mL
